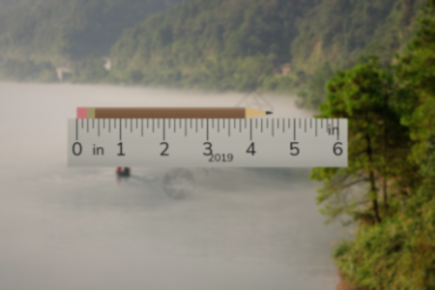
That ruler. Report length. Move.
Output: 4.5 in
